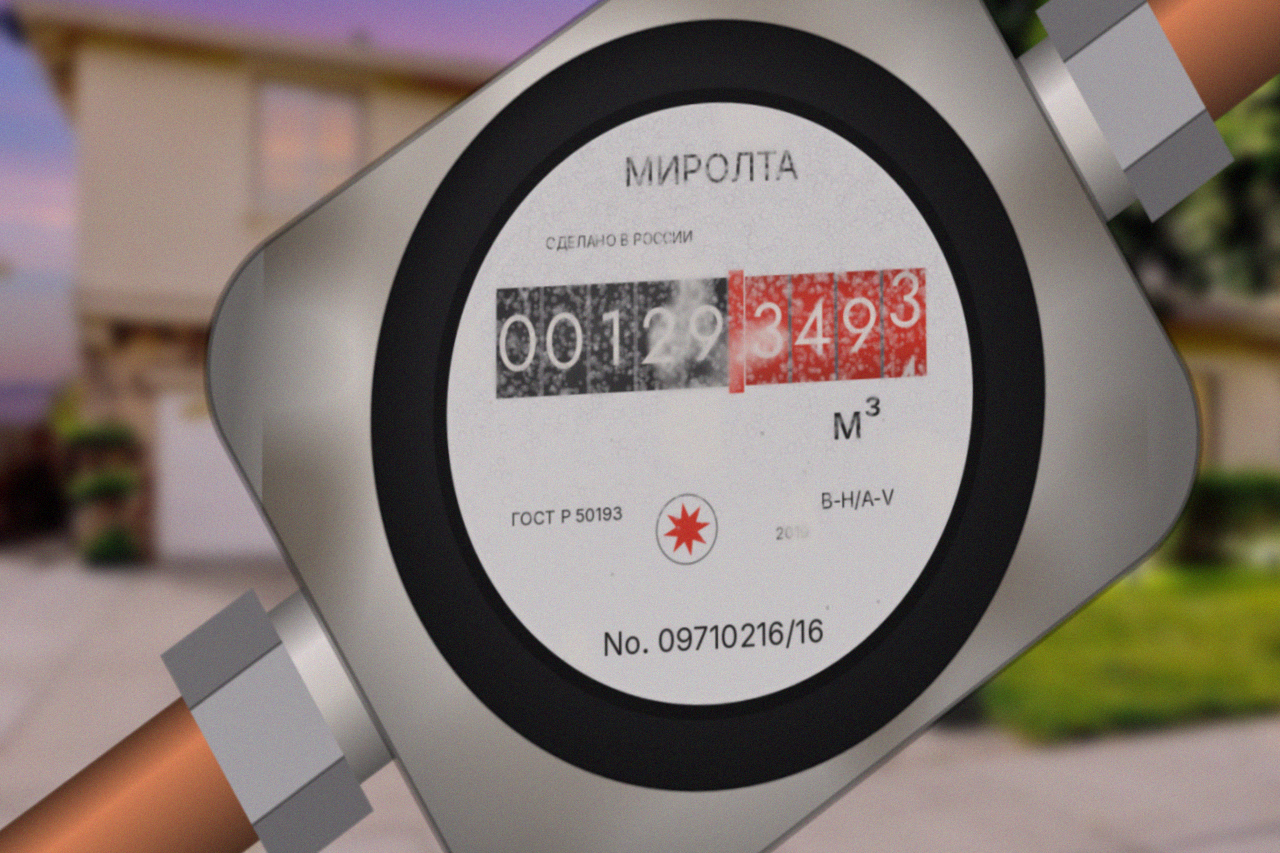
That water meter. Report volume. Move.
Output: 129.3493 m³
